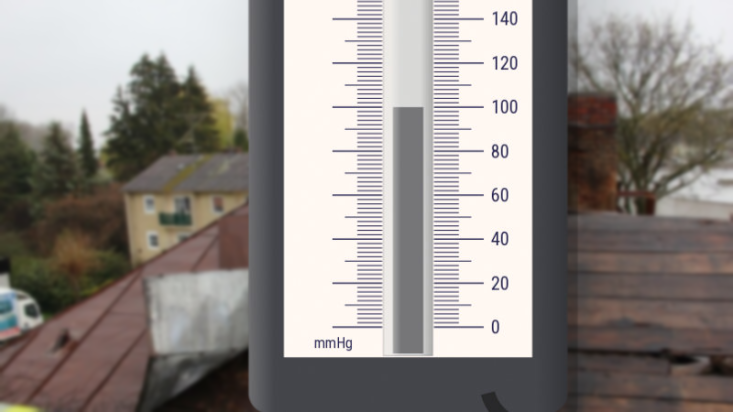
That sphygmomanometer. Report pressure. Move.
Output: 100 mmHg
